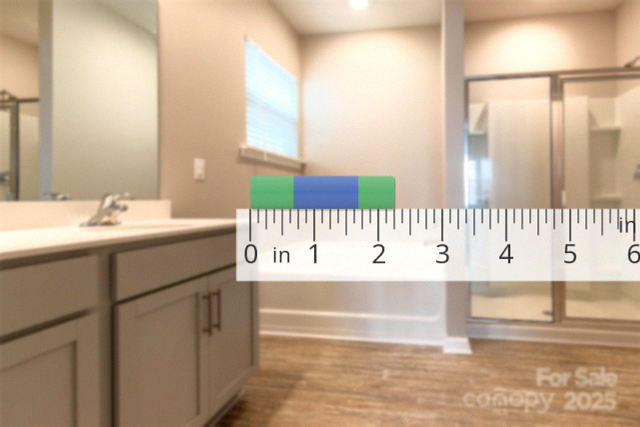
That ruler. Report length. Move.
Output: 2.25 in
